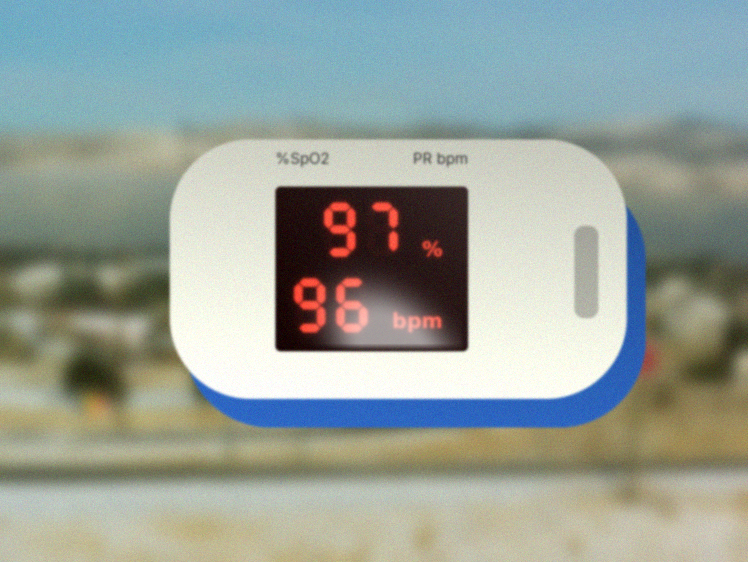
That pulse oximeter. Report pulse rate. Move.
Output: 96 bpm
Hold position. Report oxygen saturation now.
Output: 97 %
